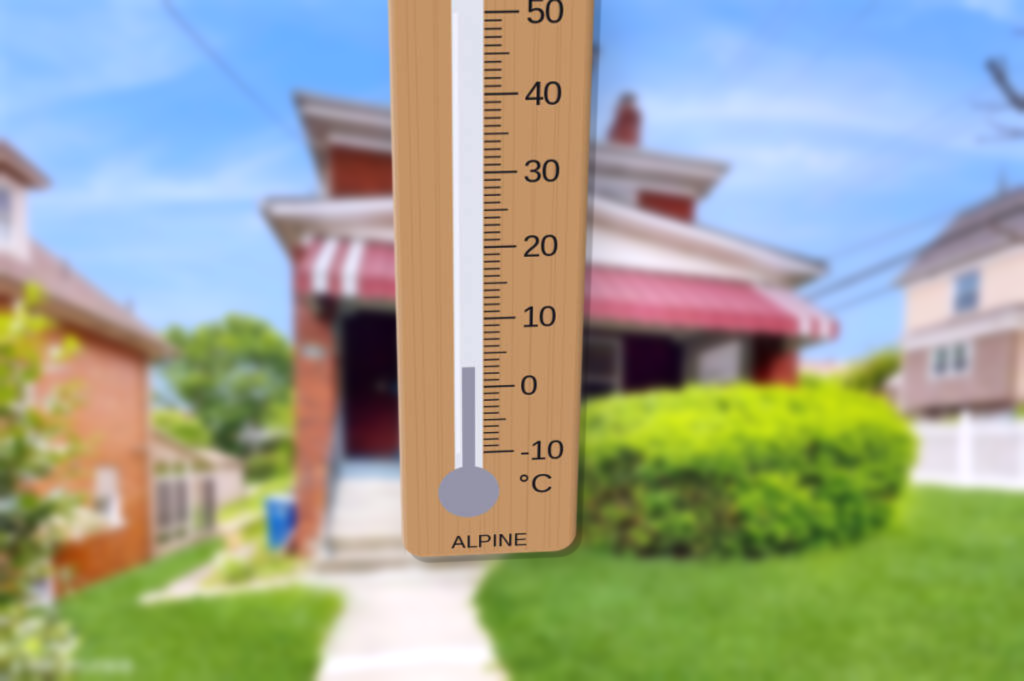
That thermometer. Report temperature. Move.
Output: 3 °C
